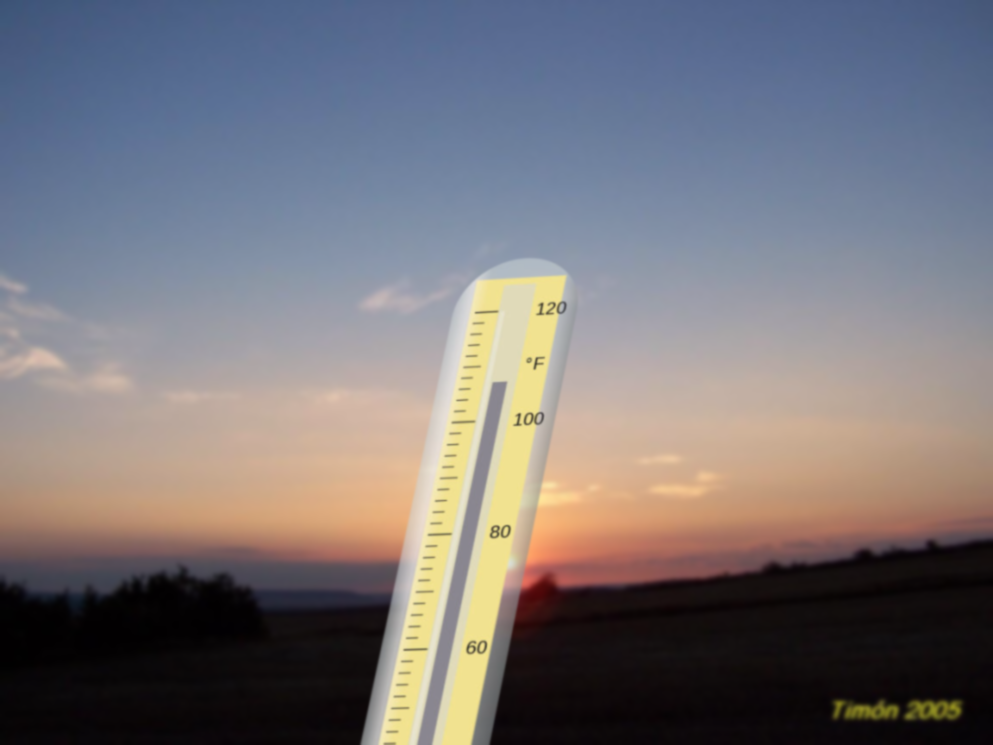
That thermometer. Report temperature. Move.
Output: 107 °F
